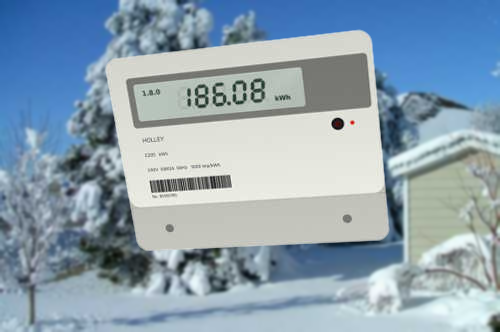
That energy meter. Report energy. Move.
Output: 186.08 kWh
